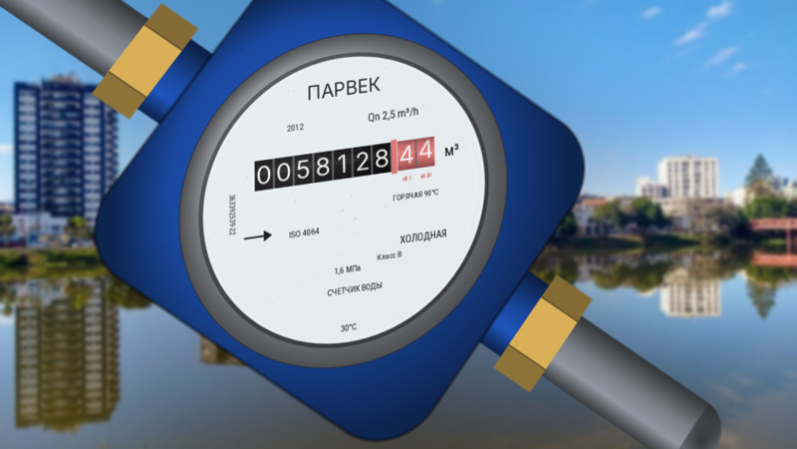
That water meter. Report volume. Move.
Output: 58128.44 m³
